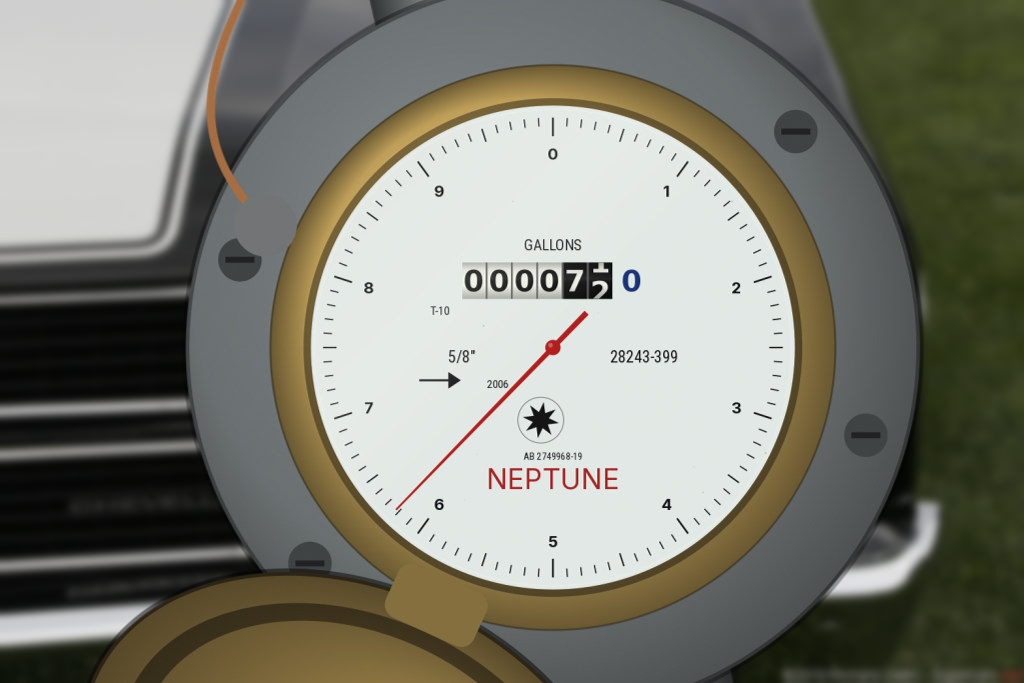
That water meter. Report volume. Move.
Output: 716.2 gal
